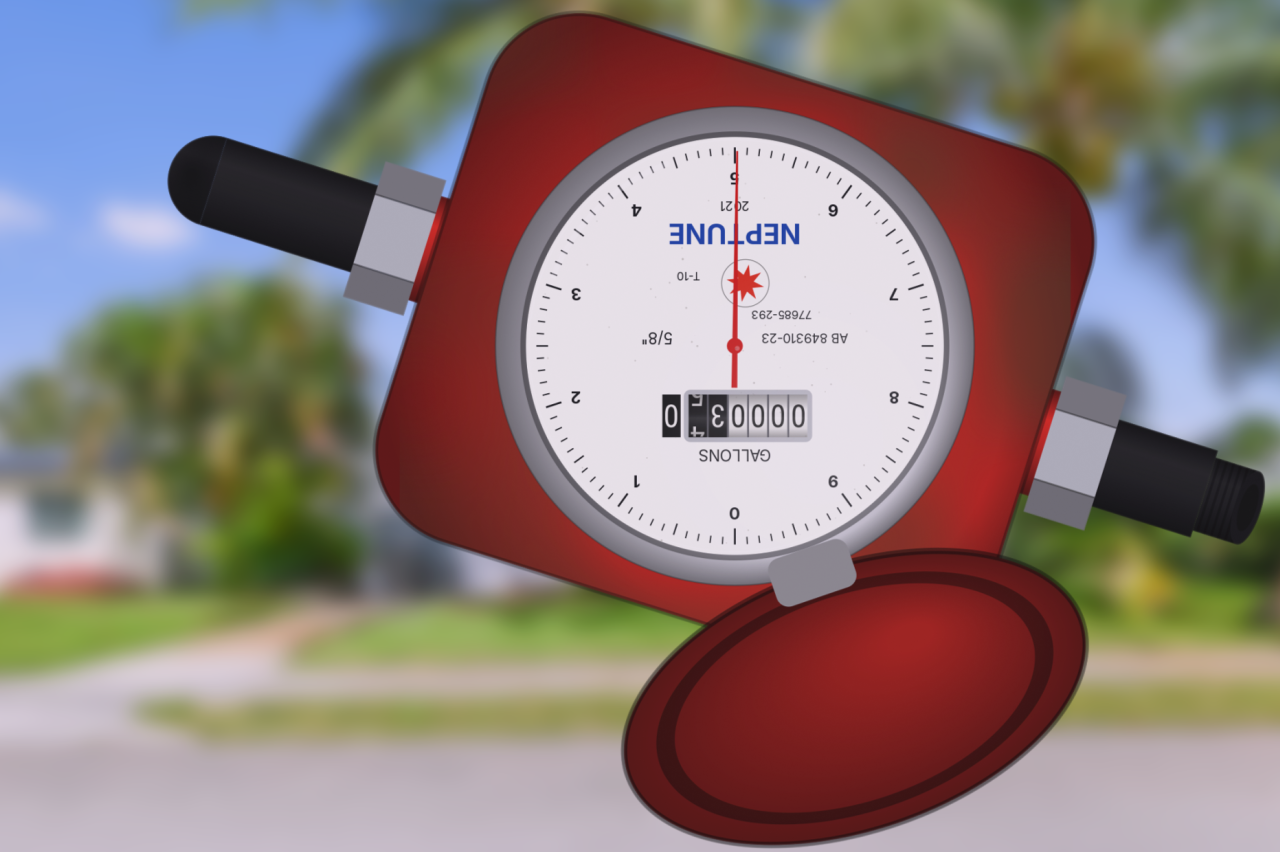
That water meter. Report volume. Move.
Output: 345.0 gal
